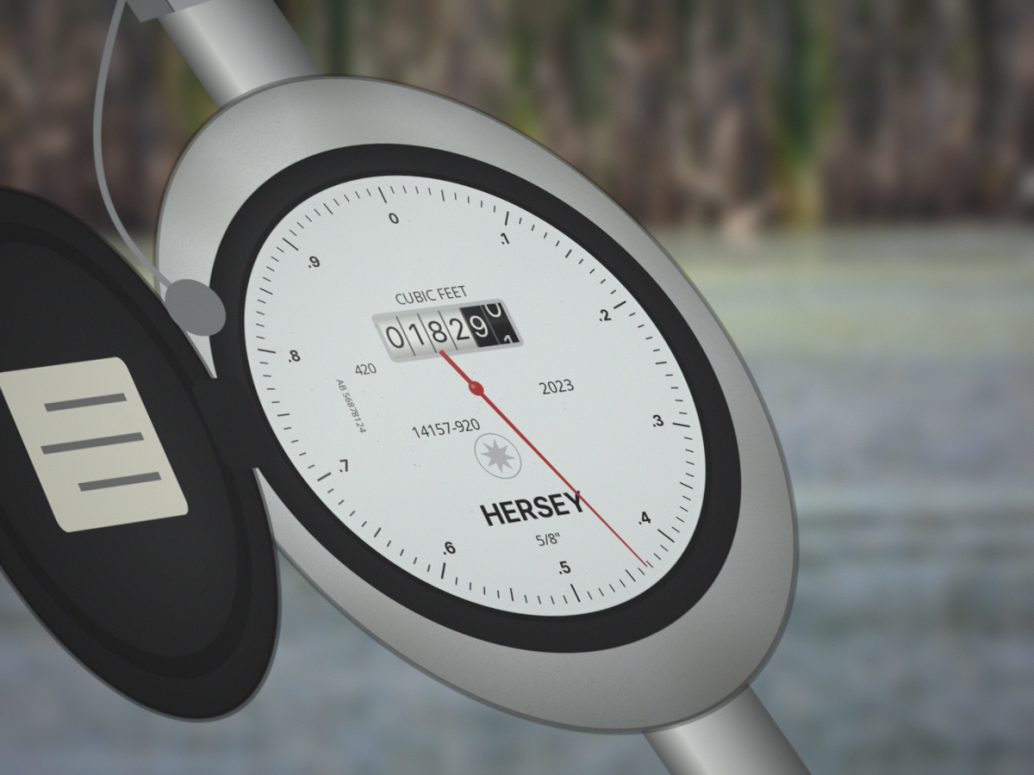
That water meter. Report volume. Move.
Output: 18290.43 ft³
